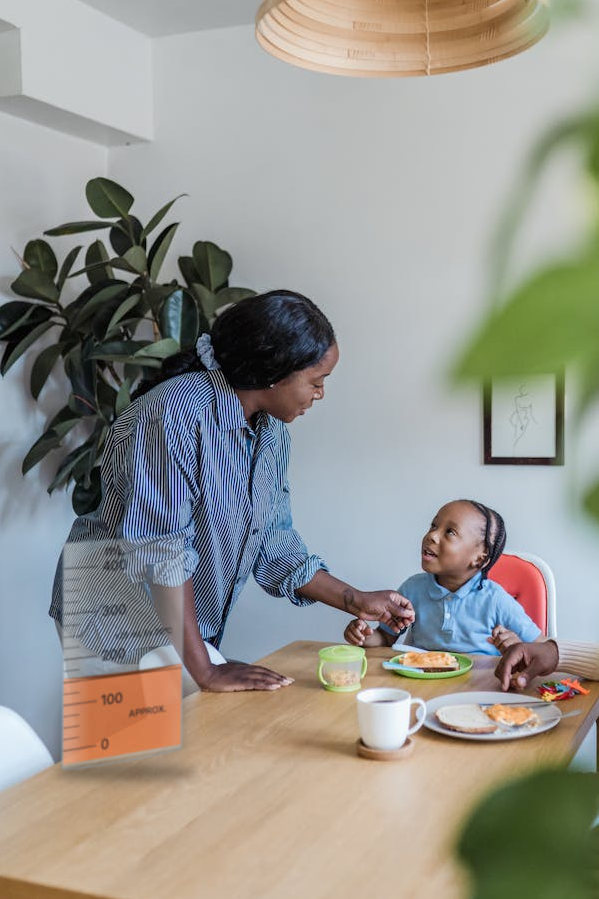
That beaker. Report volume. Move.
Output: 150 mL
